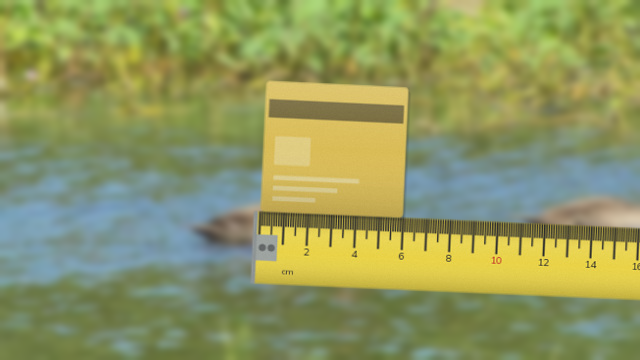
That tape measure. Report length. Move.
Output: 6 cm
